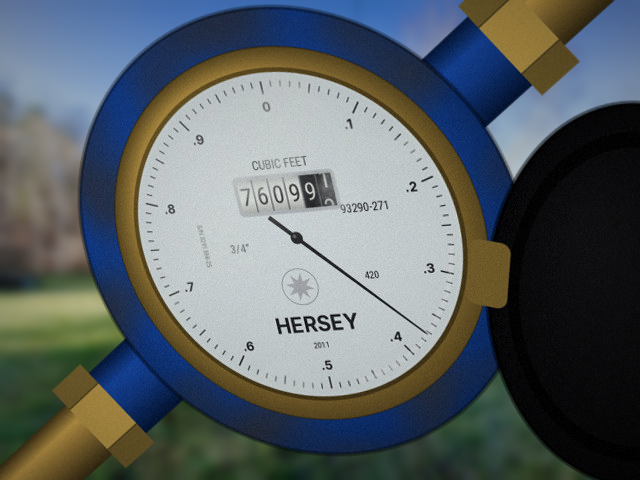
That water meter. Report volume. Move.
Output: 760991.37 ft³
